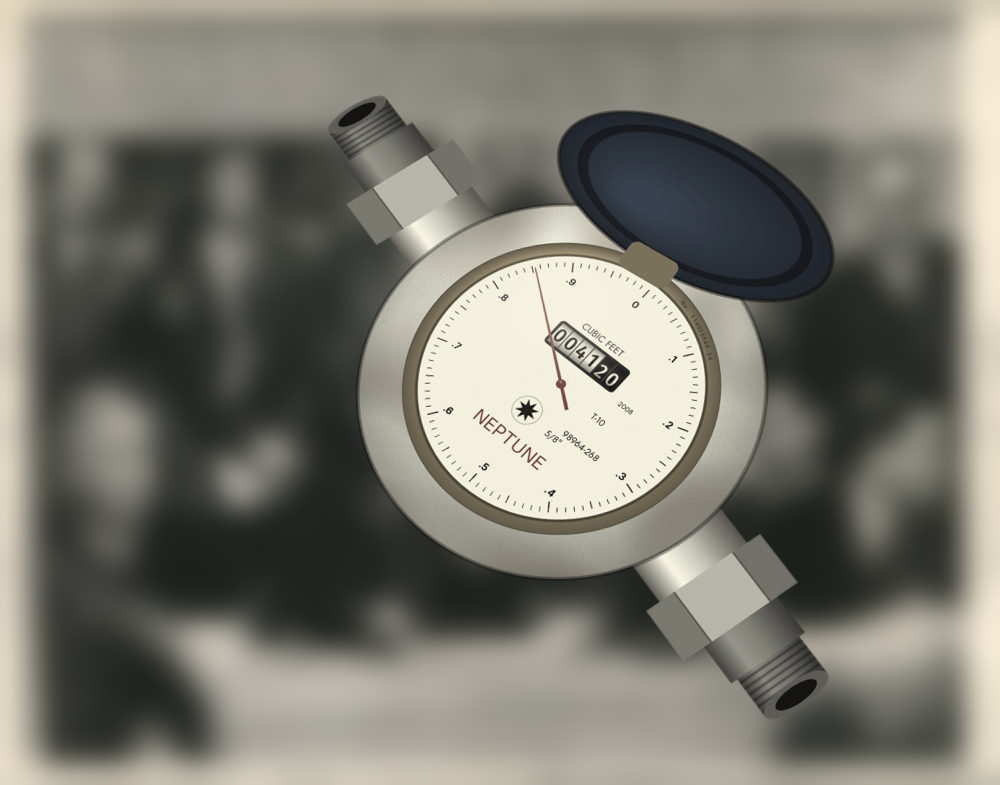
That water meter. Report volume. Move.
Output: 4119.85 ft³
